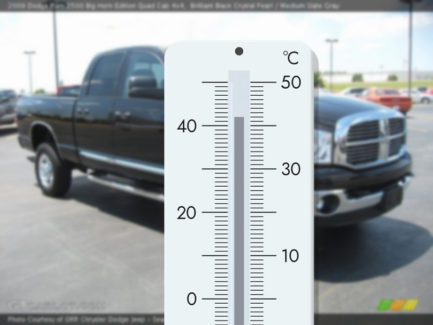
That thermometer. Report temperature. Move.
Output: 42 °C
